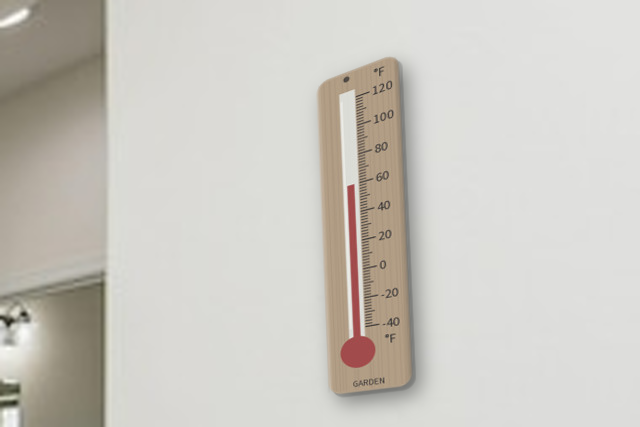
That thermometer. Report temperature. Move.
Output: 60 °F
